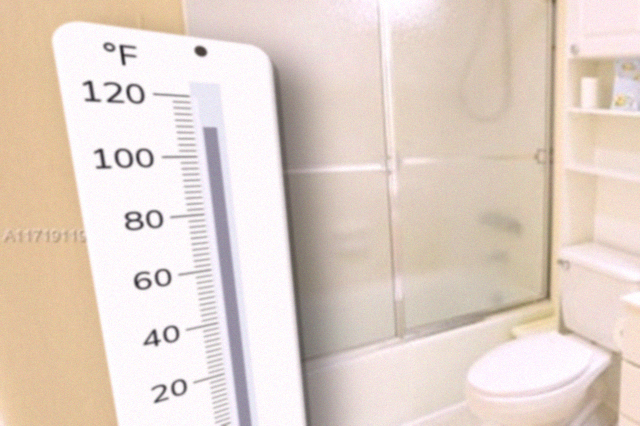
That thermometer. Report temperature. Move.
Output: 110 °F
